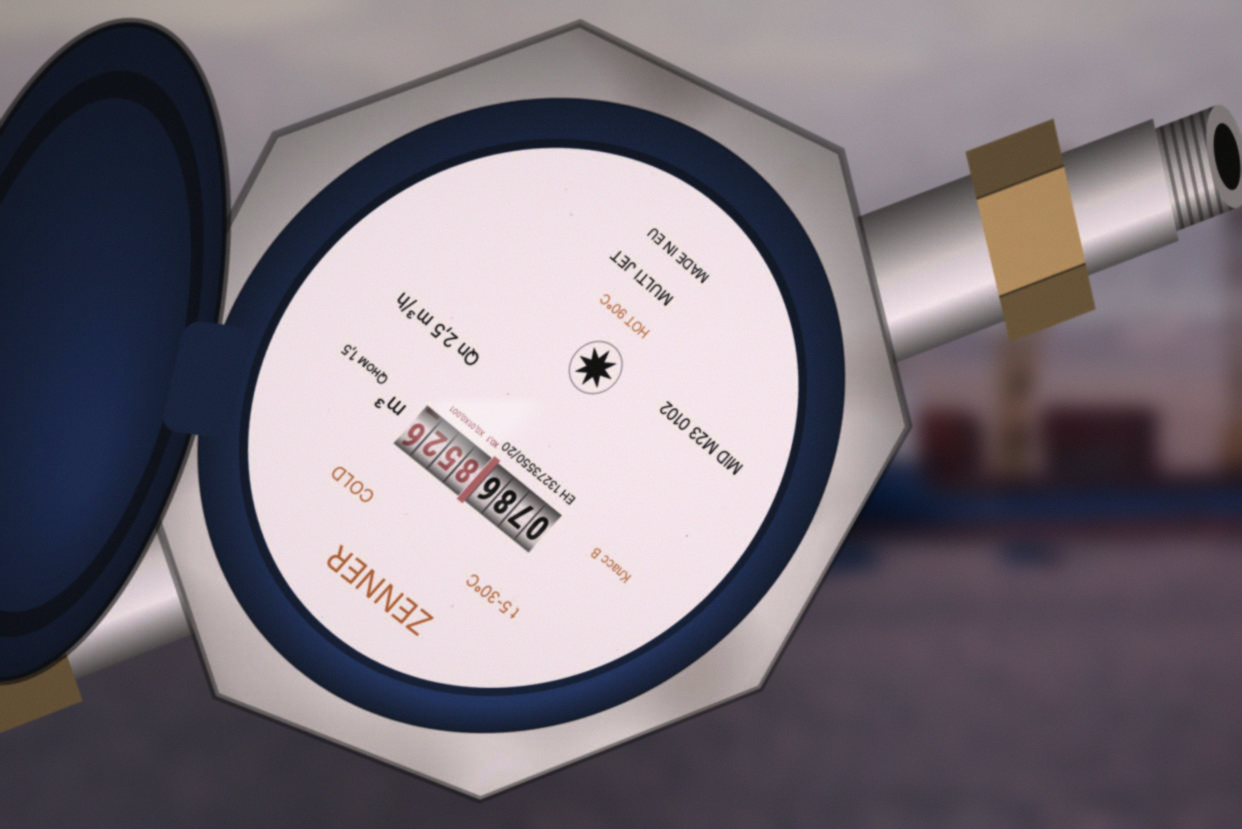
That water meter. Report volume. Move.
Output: 786.8526 m³
